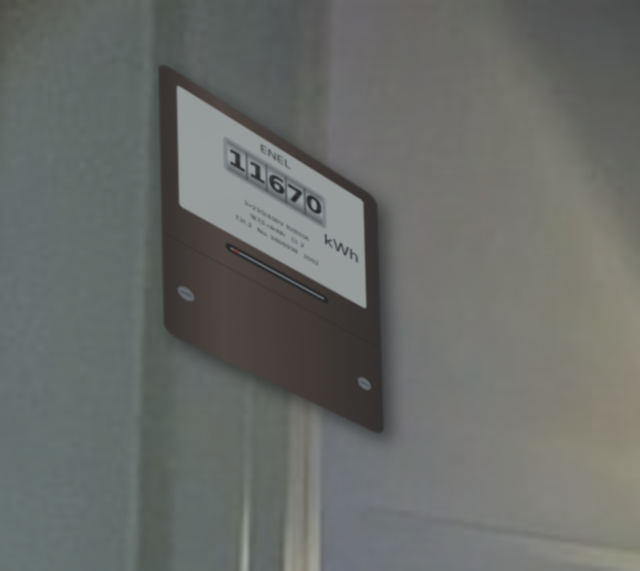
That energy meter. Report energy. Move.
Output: 11670 kWh
